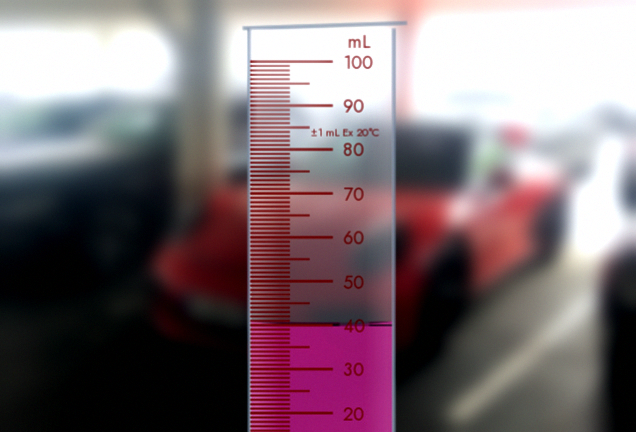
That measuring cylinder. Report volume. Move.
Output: 40 mL
